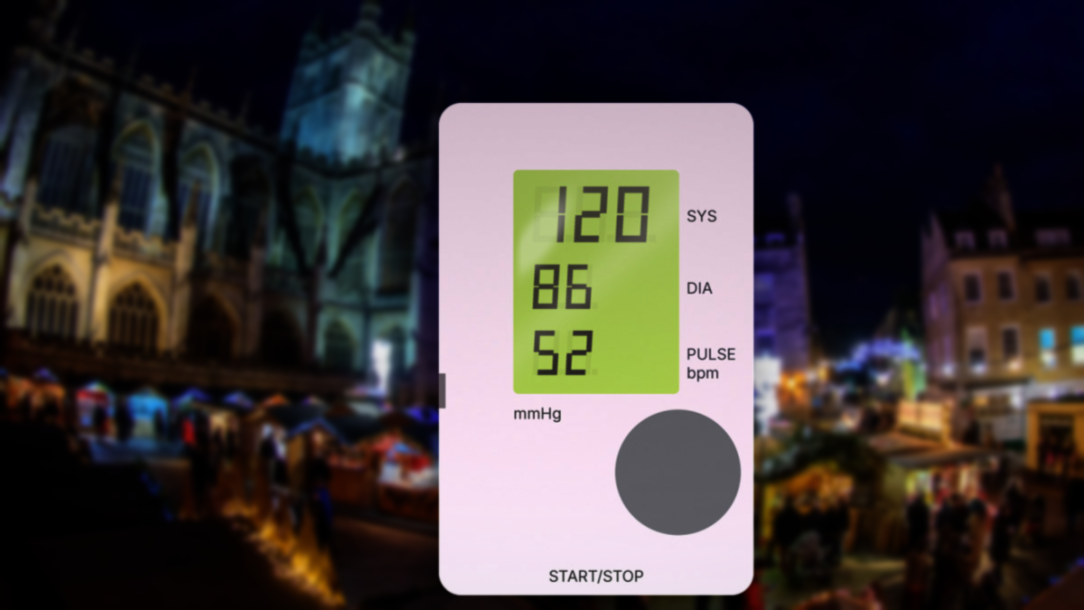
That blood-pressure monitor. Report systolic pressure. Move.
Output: 120 mmHg
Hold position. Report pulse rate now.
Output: 52 bpm
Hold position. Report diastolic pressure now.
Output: 86 mmHg
